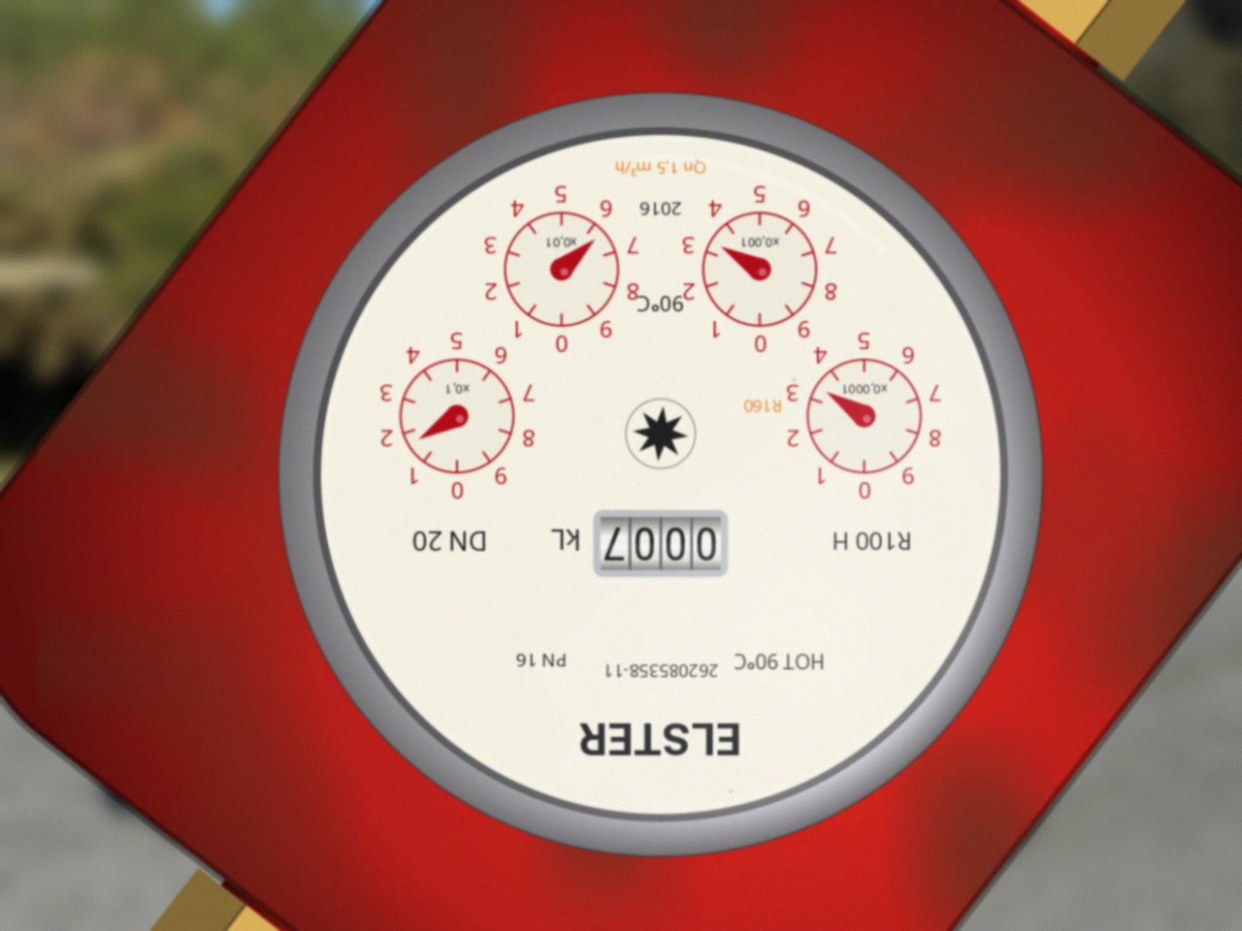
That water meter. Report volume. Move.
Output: 7.1633 kL
